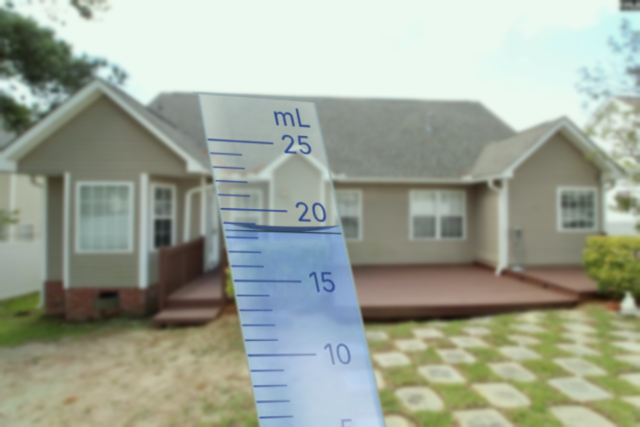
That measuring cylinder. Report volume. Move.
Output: 18.5 mL
